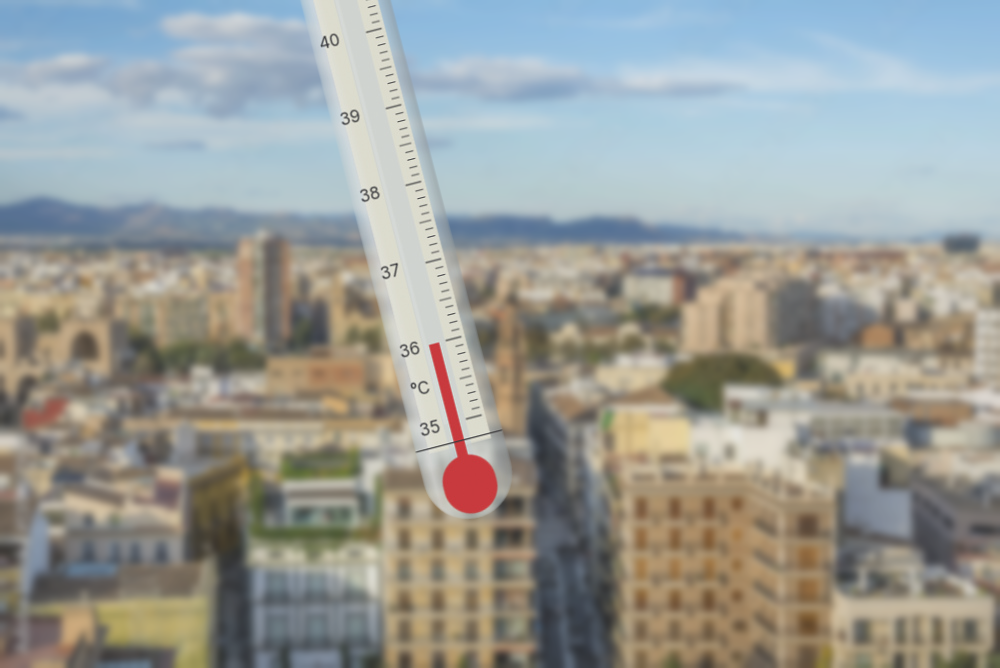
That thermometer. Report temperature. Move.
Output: 36 °C
